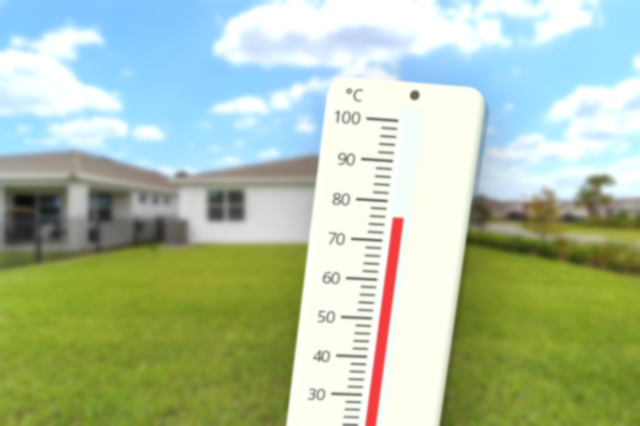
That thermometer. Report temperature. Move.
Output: 76 °C
